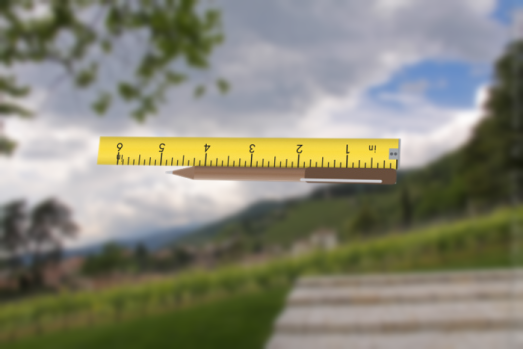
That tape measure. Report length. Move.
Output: 4.875 in
